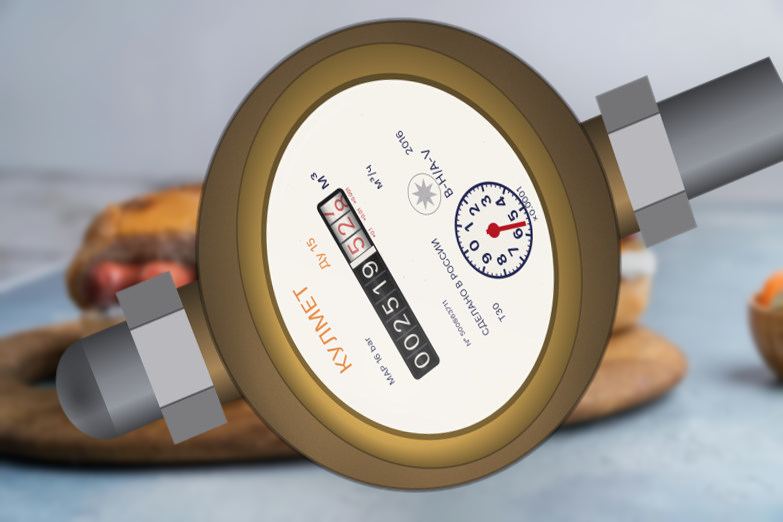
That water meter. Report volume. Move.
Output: 2519.5275 m³
